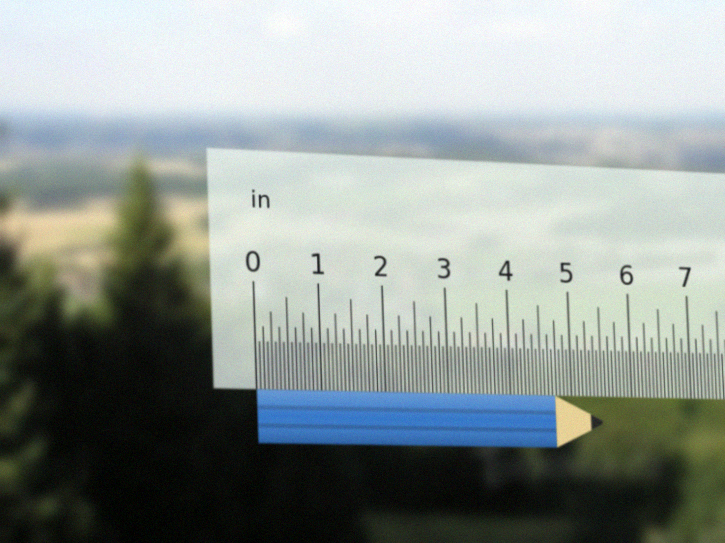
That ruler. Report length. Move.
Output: 5.5 in
